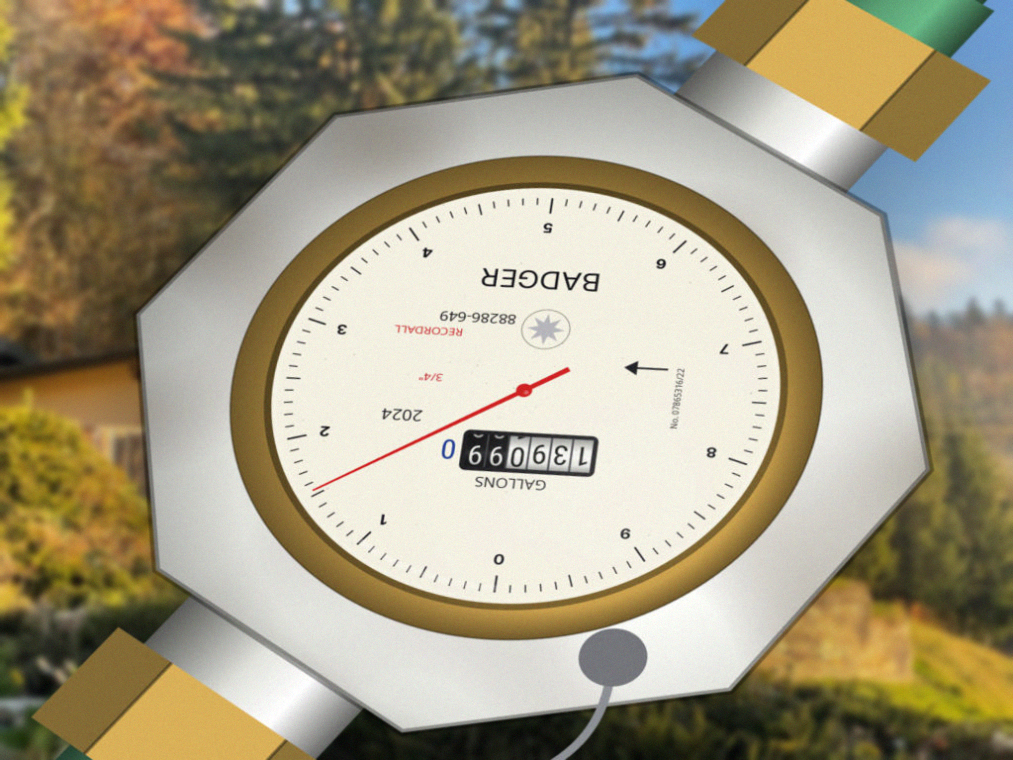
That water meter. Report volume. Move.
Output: 1390991.5 gal
